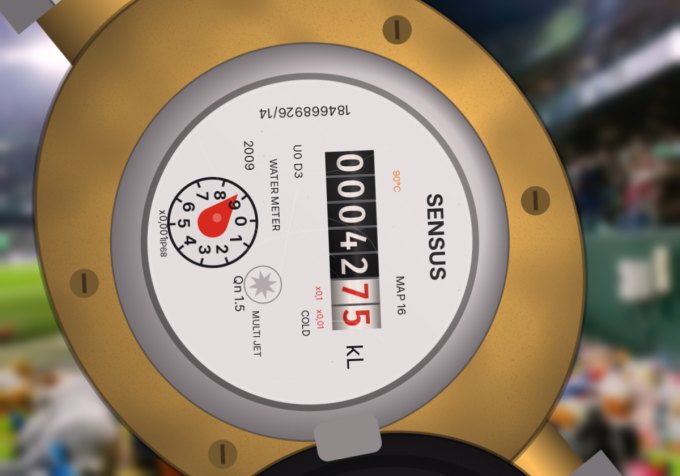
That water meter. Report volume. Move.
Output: 42.758 kL
